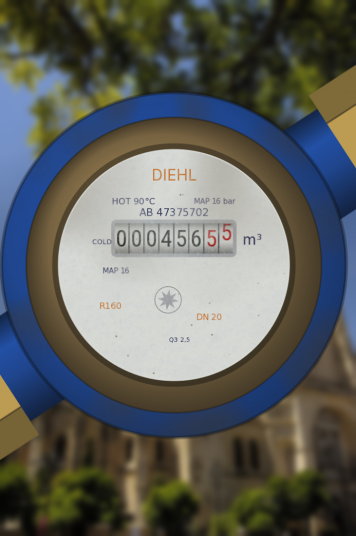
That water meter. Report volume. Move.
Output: 456.55 m³
